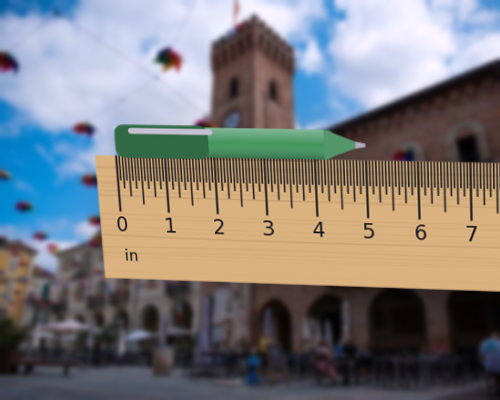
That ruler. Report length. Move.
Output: 5 in
